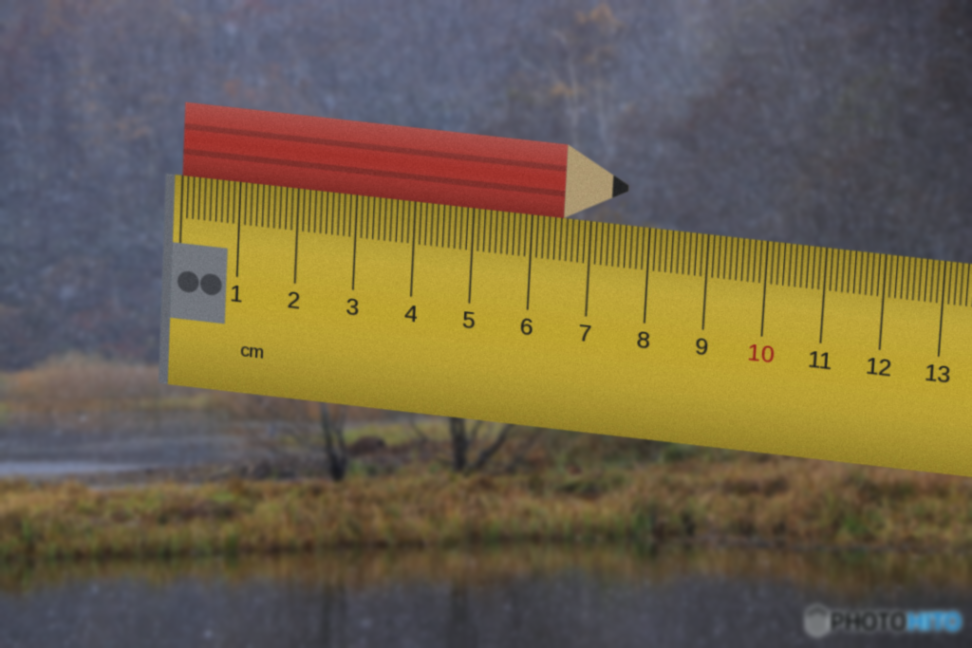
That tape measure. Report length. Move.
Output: 7.6 cm
